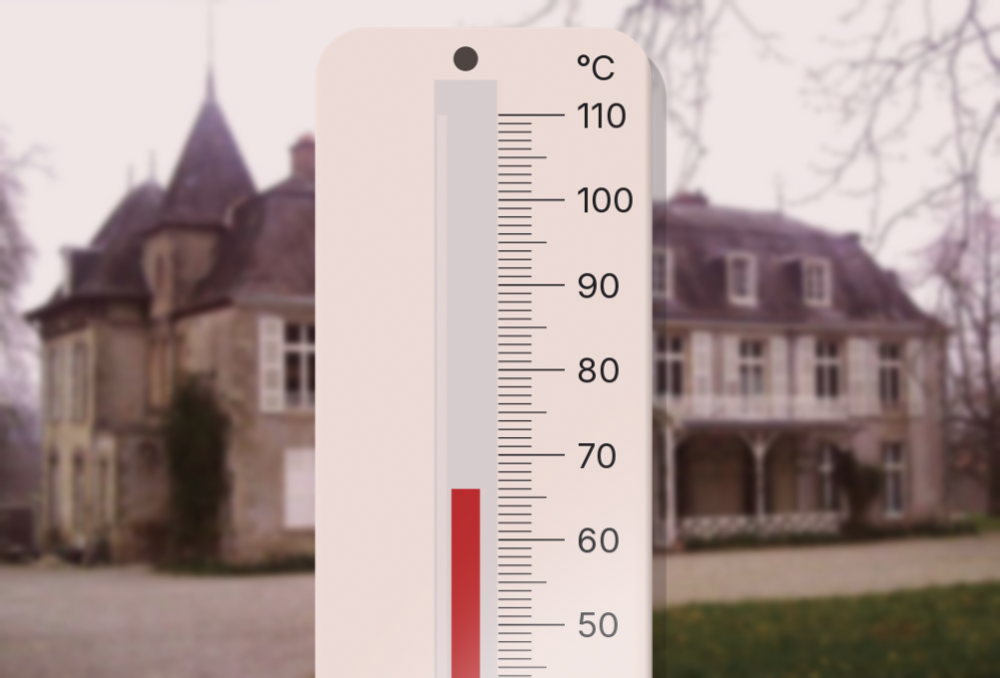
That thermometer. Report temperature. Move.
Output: 66 °C
